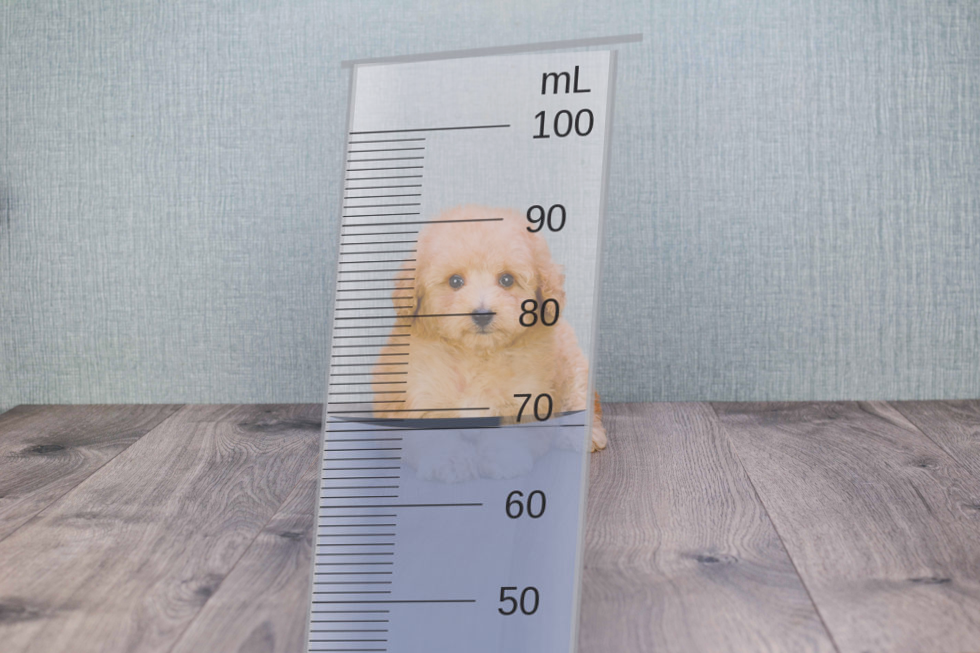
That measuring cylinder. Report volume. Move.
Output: 68 mL
